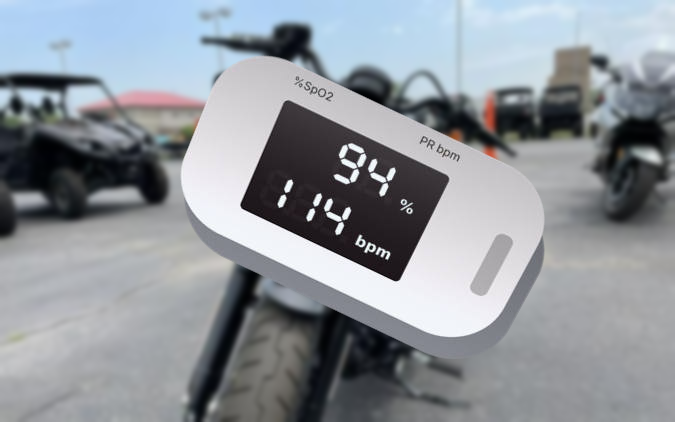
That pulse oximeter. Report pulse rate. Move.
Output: 114 bpm
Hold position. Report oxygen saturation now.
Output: 94 %
